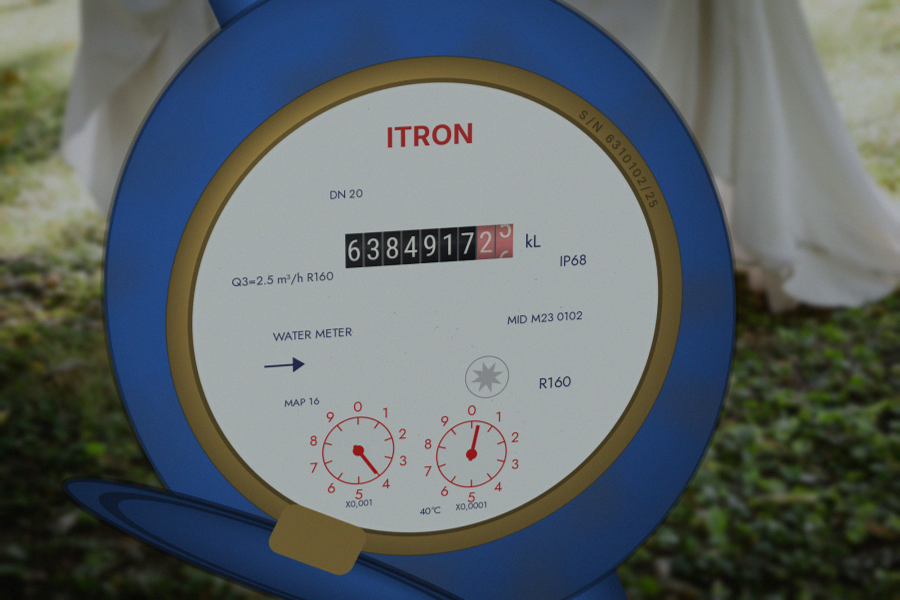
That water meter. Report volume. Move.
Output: 6384917.2540 kL
